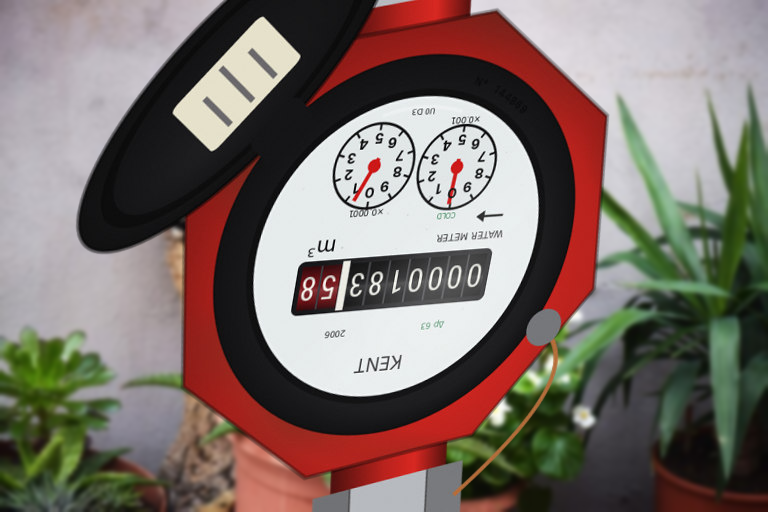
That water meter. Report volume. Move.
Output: 183.5800 m³
